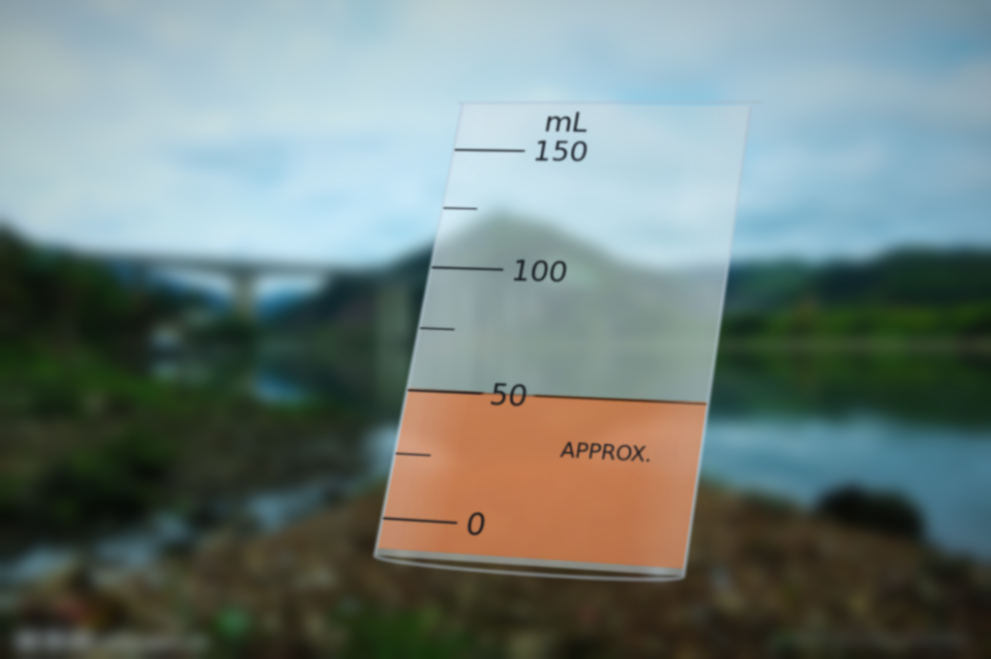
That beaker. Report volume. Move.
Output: 50 mL
